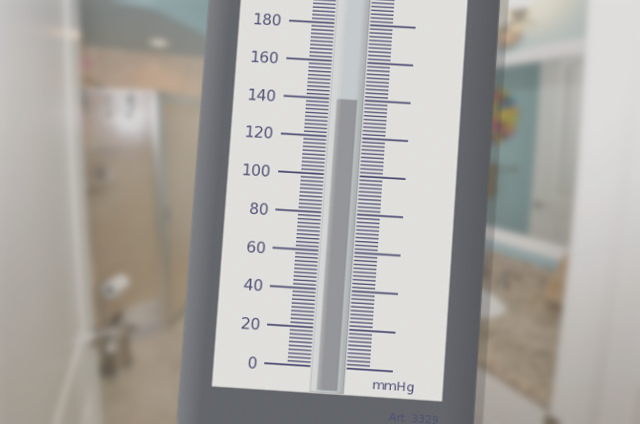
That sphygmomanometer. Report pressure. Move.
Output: 140 mmHg
